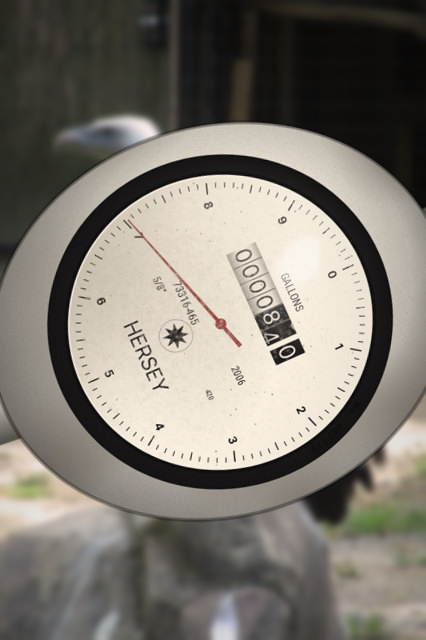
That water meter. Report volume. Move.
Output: 837.0 gal
